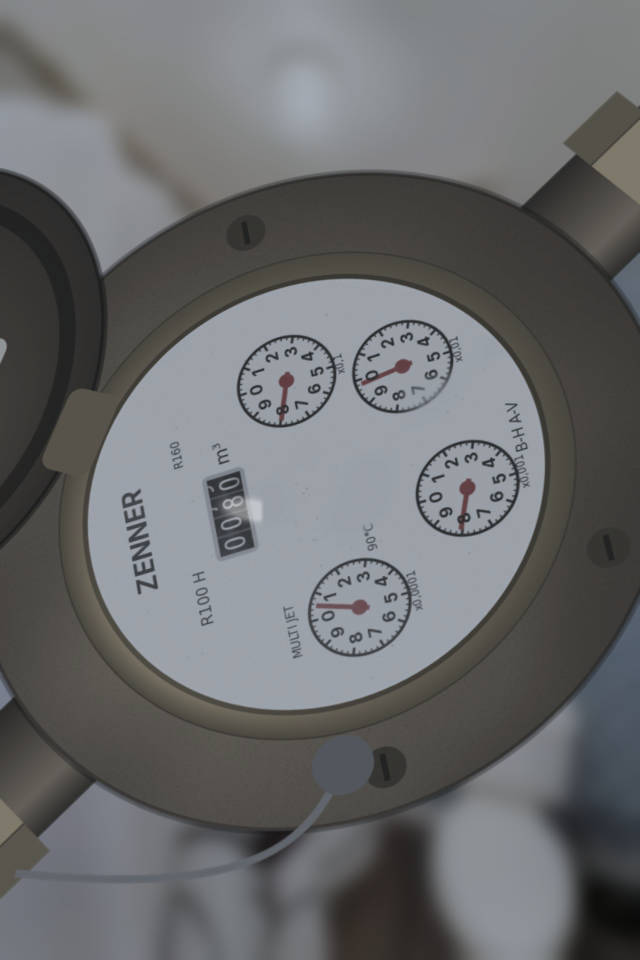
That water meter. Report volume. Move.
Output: 79.7980 m³
